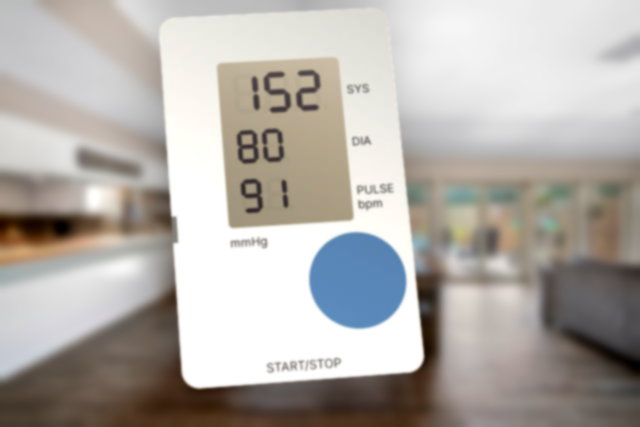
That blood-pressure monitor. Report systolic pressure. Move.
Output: 152 mmHg
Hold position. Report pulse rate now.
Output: 91 bpm
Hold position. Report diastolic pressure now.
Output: 80 mmHg
